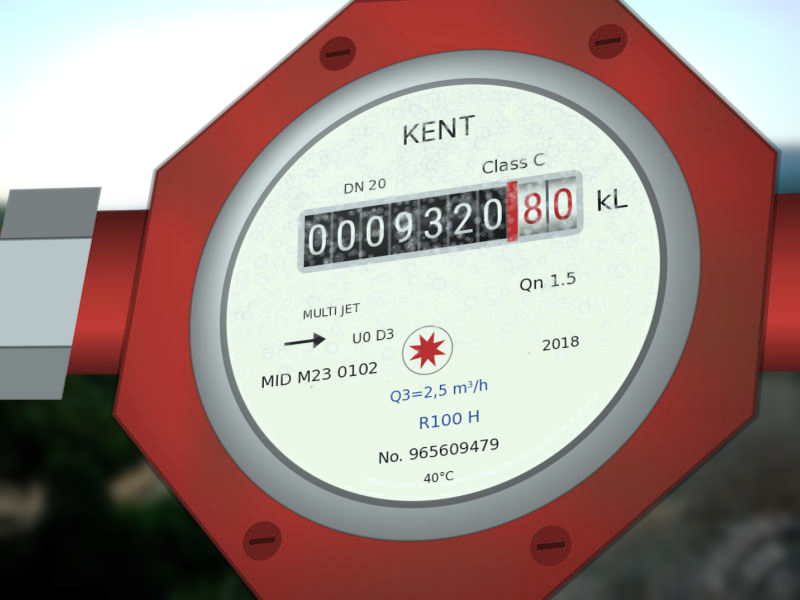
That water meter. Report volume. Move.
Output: 9320.80 kL
